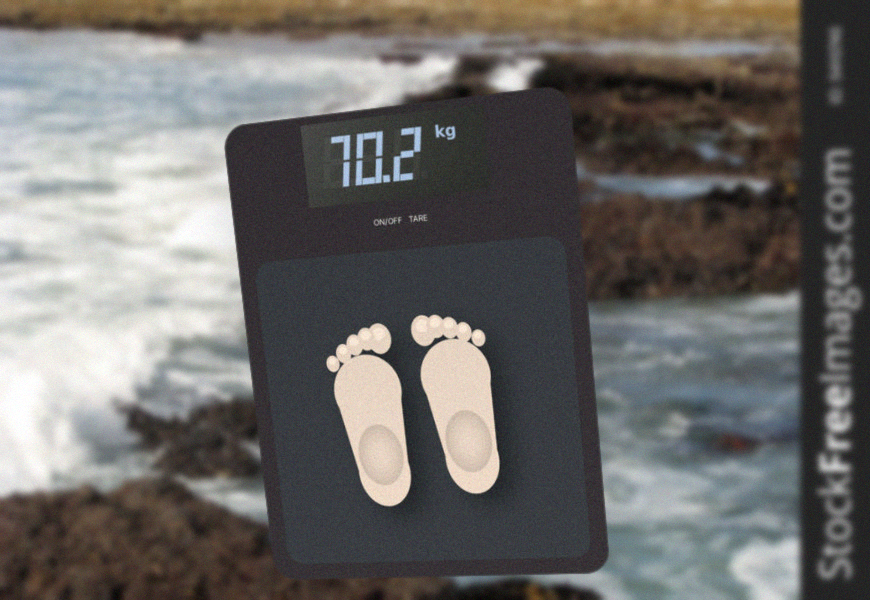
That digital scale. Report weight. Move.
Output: 70.2 kg
